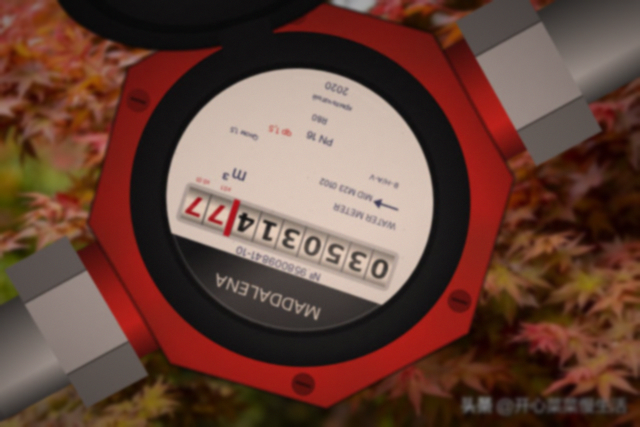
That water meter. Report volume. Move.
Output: 350314.77 m³
